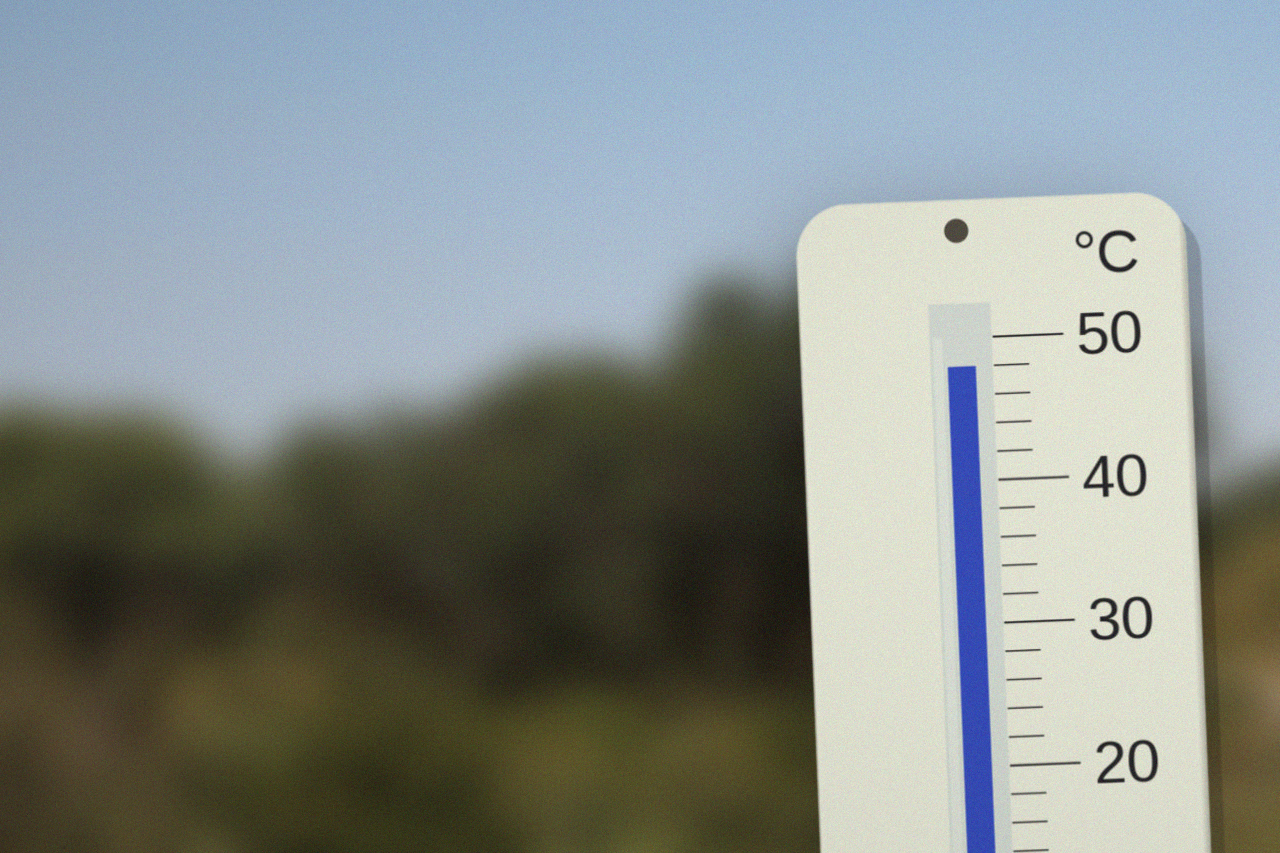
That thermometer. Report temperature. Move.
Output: 48 °C
